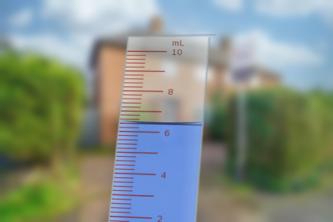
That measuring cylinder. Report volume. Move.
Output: 6.4 mL
